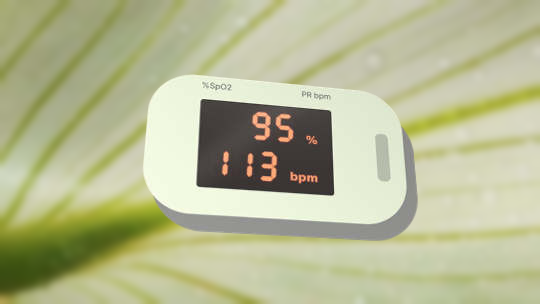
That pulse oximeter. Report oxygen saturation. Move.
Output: 95 %
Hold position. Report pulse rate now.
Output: 113 bpm
